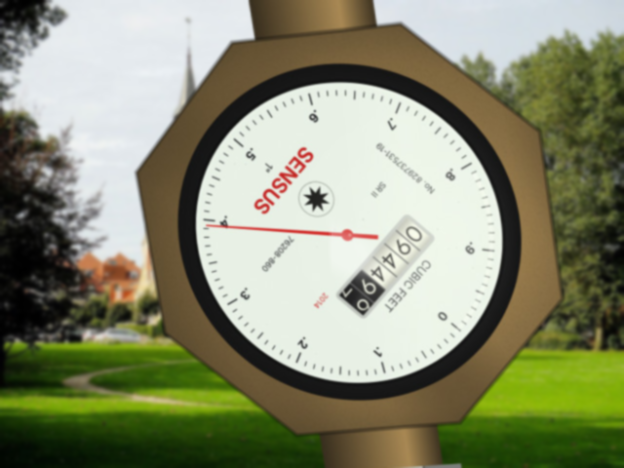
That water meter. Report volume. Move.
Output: 94496.39 ft³
